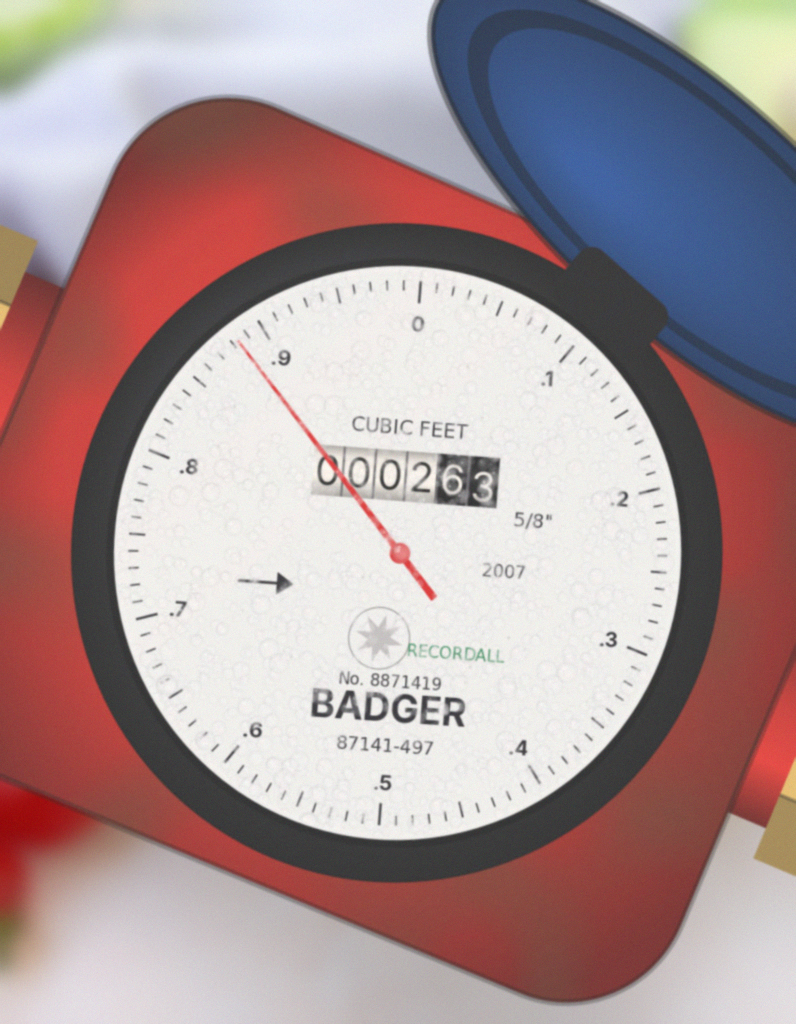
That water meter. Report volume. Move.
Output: 262.88 ft³
